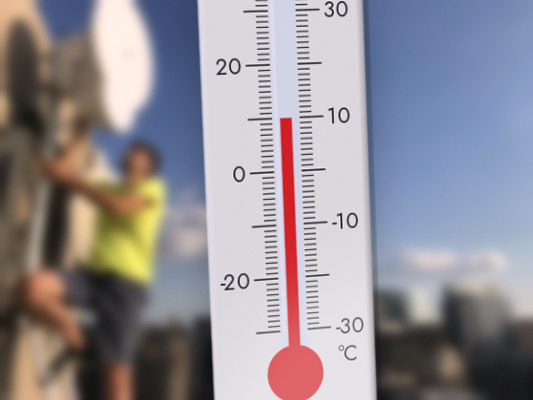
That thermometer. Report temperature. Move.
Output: 10 °C
